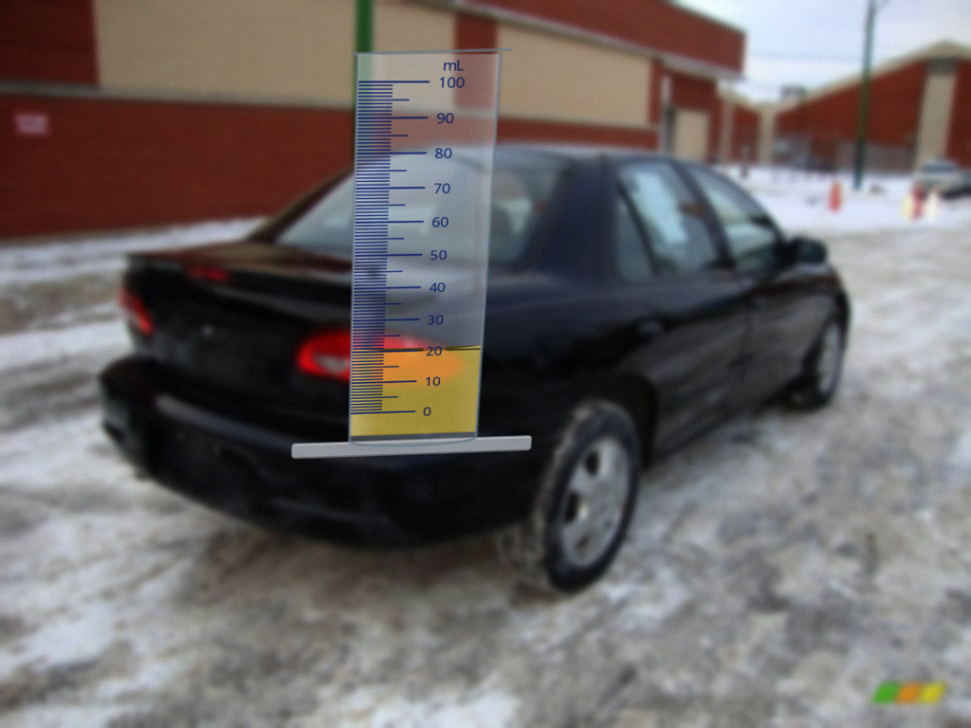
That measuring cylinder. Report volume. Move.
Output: 20 mL
